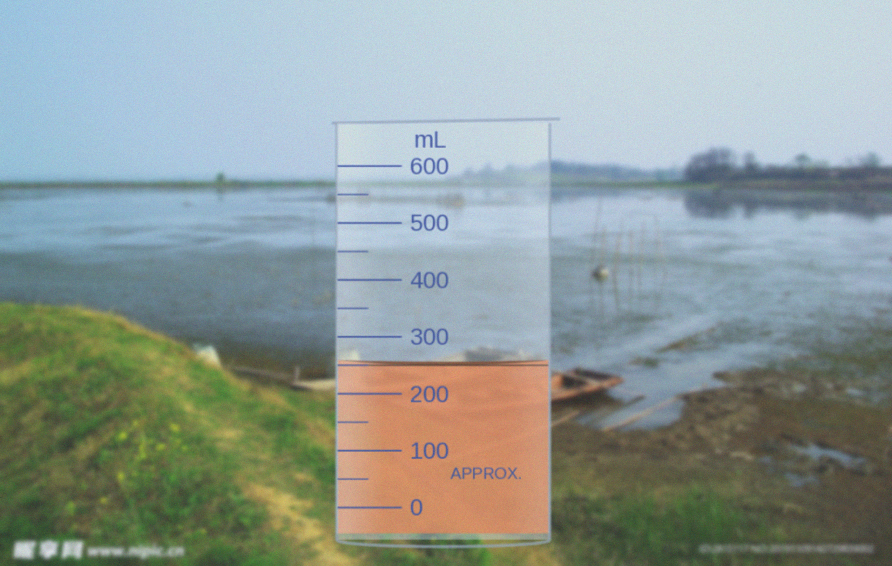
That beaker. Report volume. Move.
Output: 250 mL
